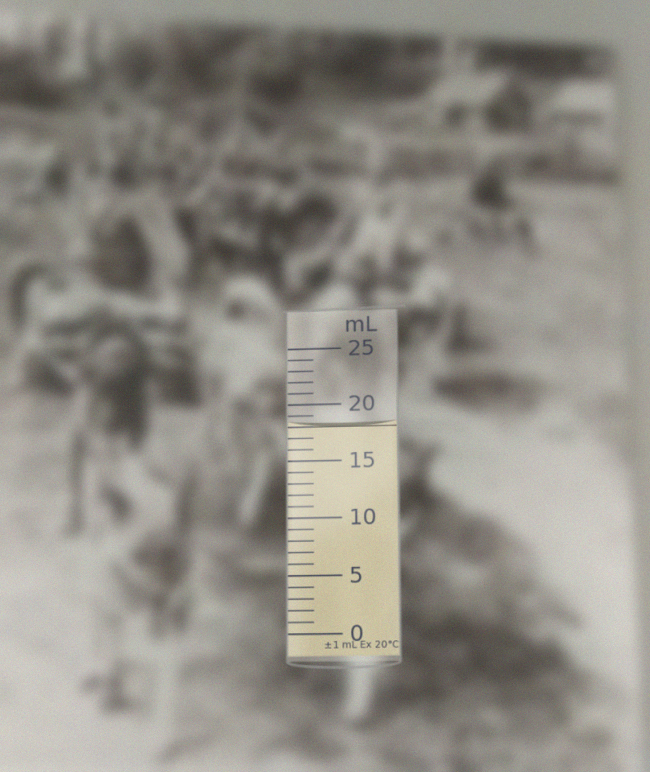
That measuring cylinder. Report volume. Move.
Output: 18 mL
